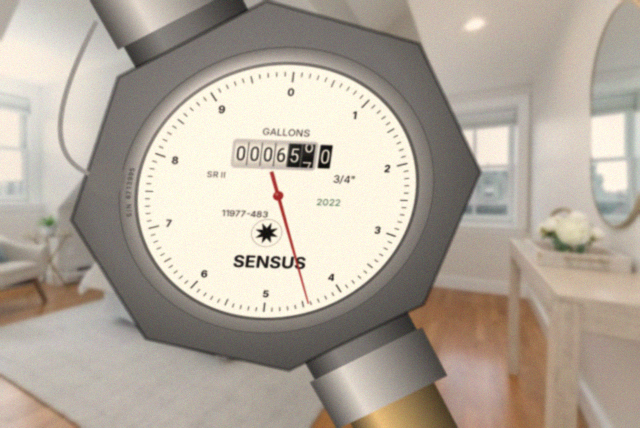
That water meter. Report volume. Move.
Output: 6564.4 gal
